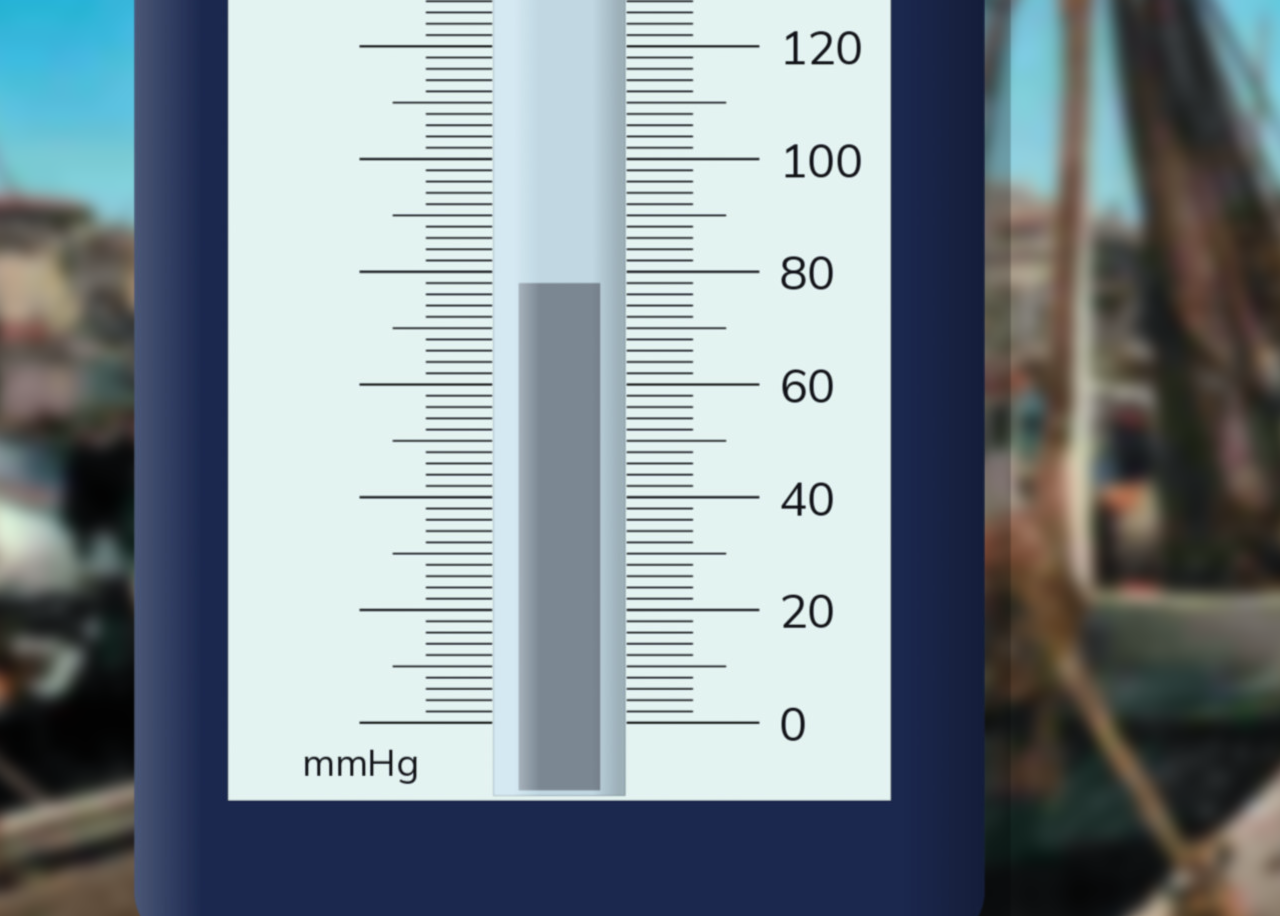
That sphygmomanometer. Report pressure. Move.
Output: 78 mmHg
